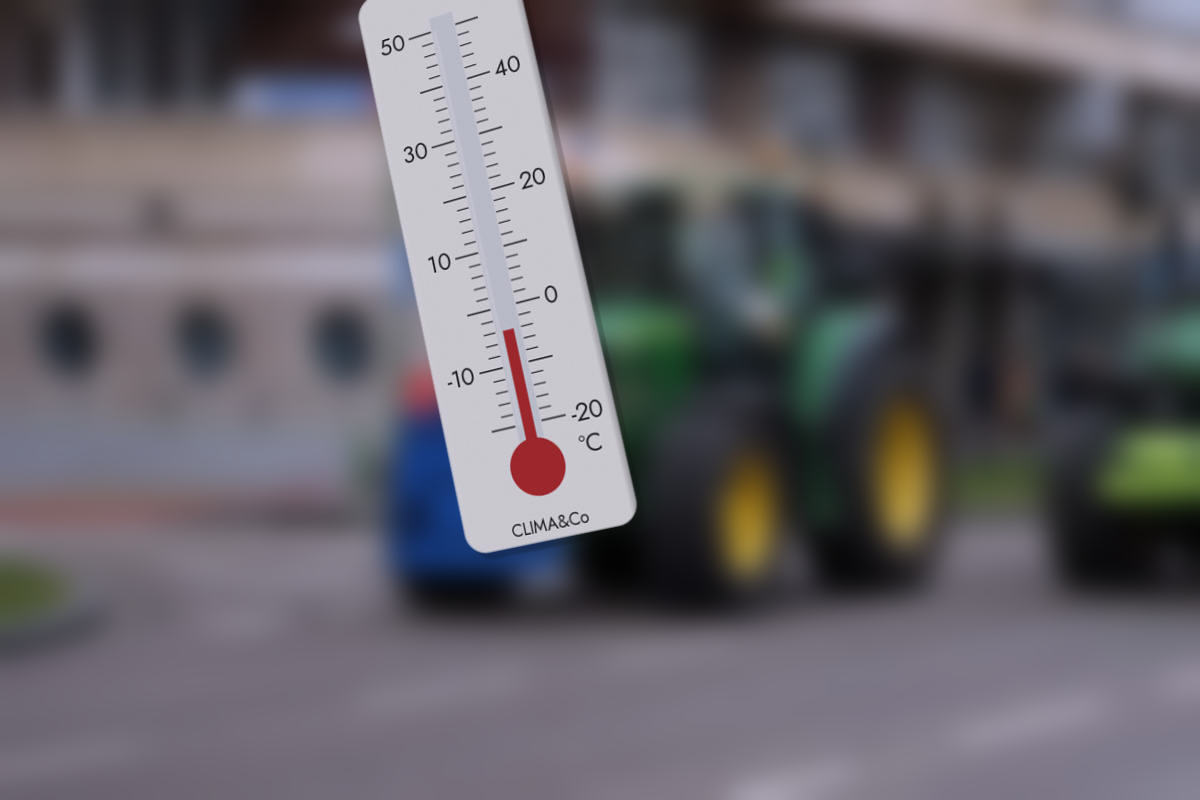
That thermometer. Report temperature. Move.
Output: -4 °C
